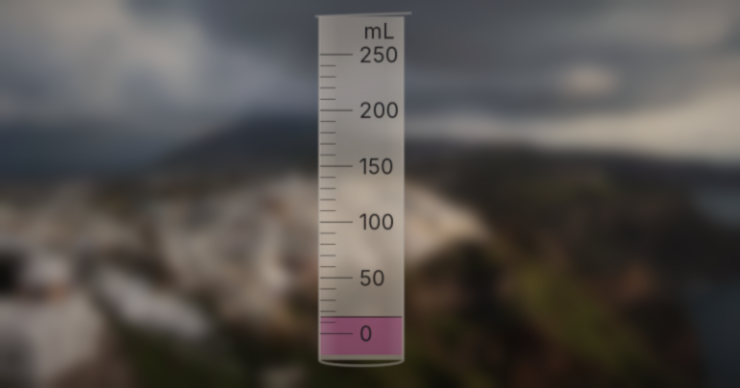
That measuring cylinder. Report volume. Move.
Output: 15 mL
